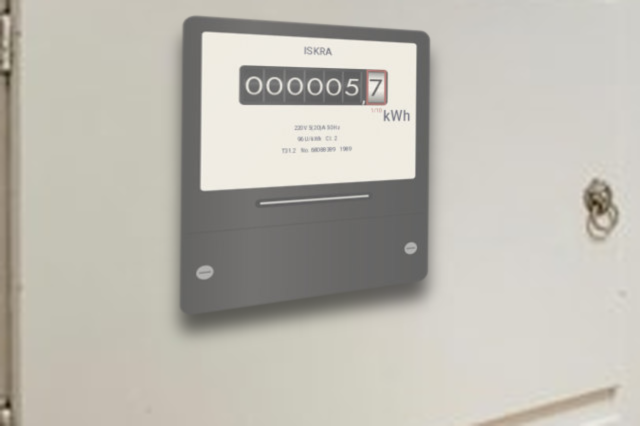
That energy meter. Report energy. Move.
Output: 5.7 kWh
